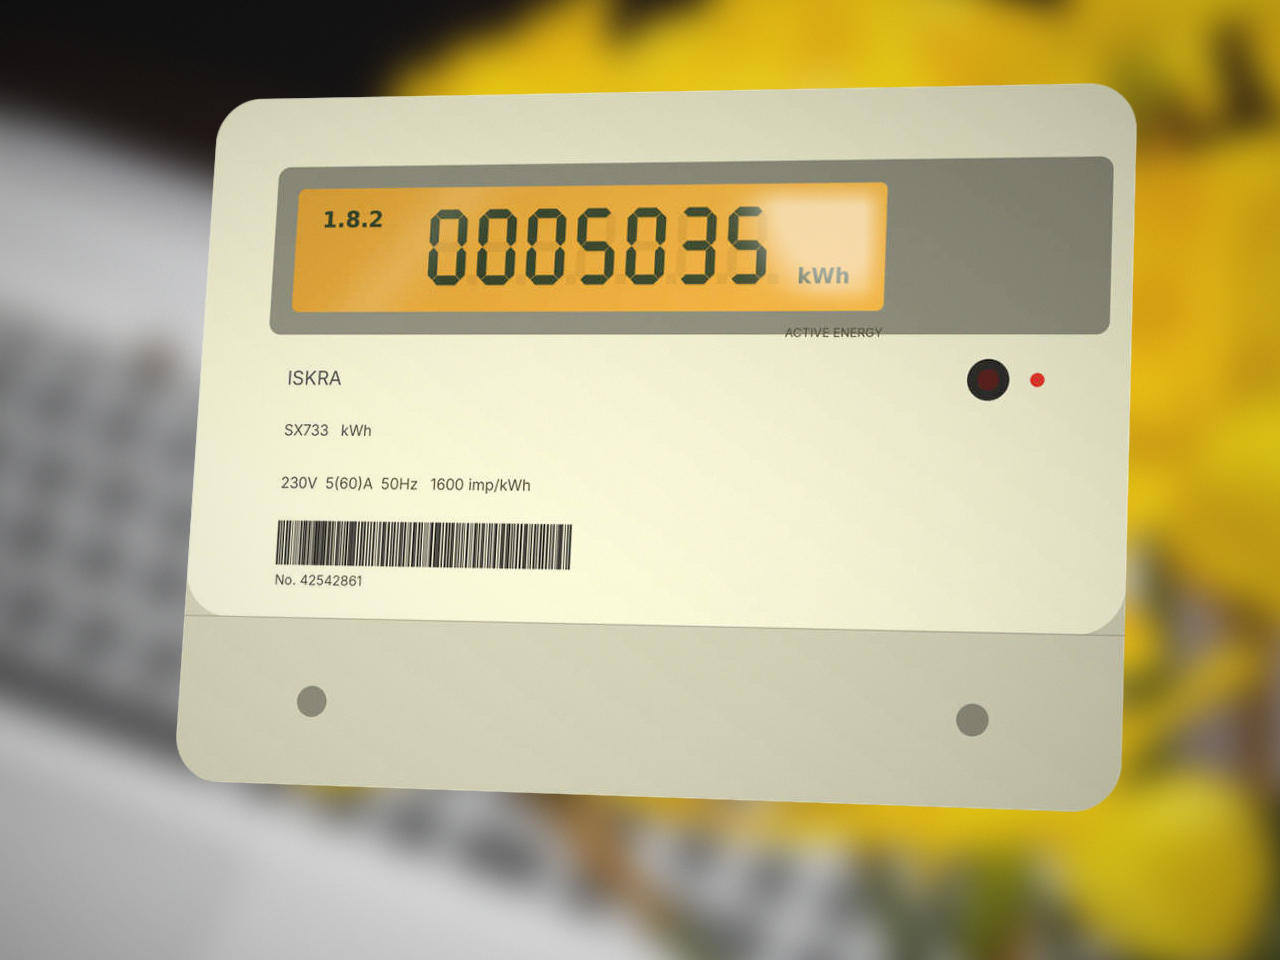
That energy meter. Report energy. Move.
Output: 5035 kWh
